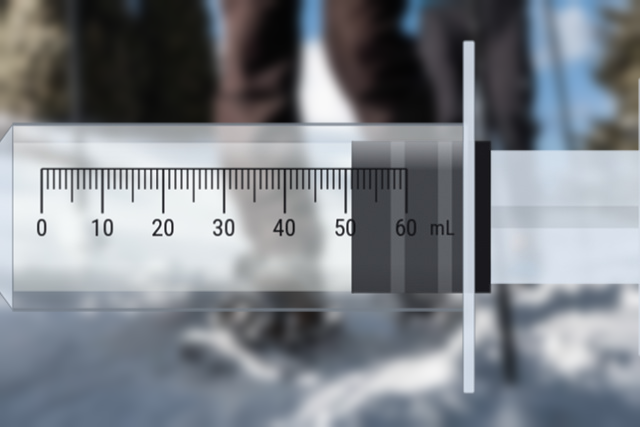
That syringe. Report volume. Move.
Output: 51 mL
